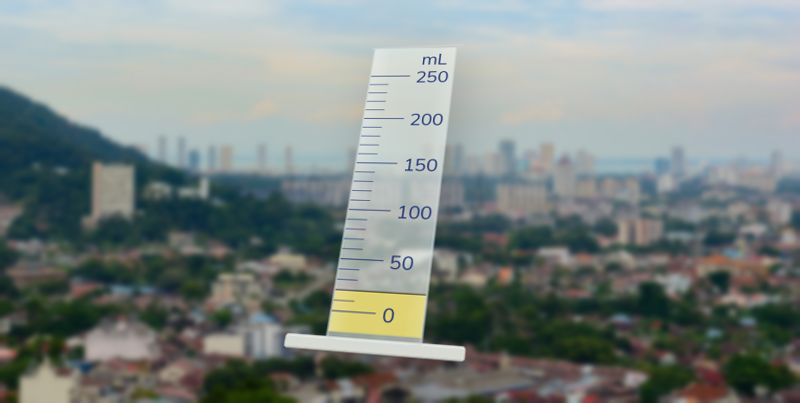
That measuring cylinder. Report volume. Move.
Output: 20 mL
